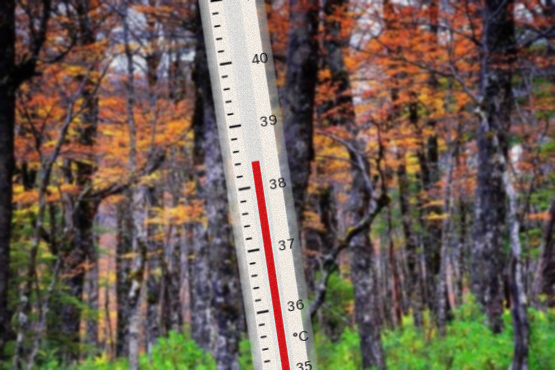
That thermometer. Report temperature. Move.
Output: 38.4 °C
